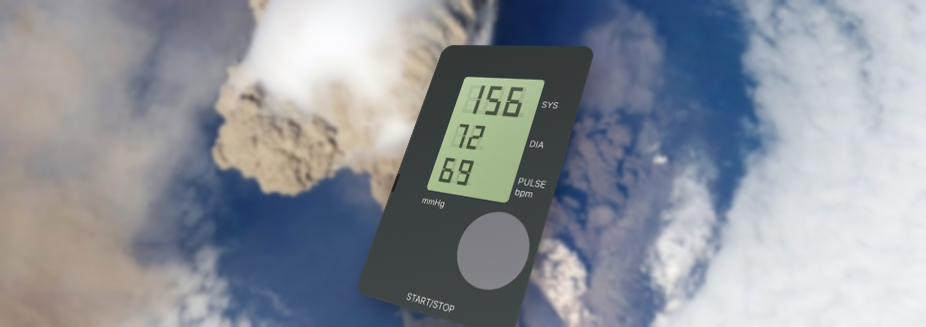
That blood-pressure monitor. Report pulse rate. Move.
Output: 69 bpm
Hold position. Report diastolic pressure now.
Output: 72 mmHg
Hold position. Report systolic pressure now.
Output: 156 mmHg
